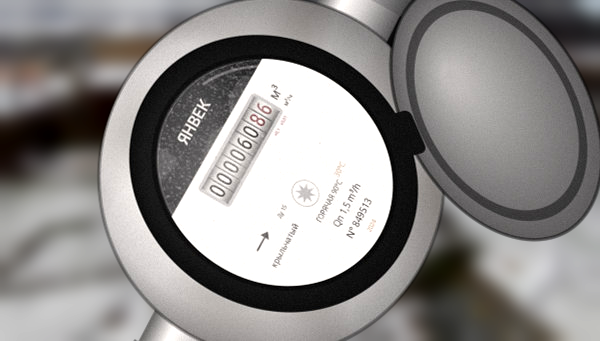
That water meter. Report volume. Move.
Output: 60.86 m³
